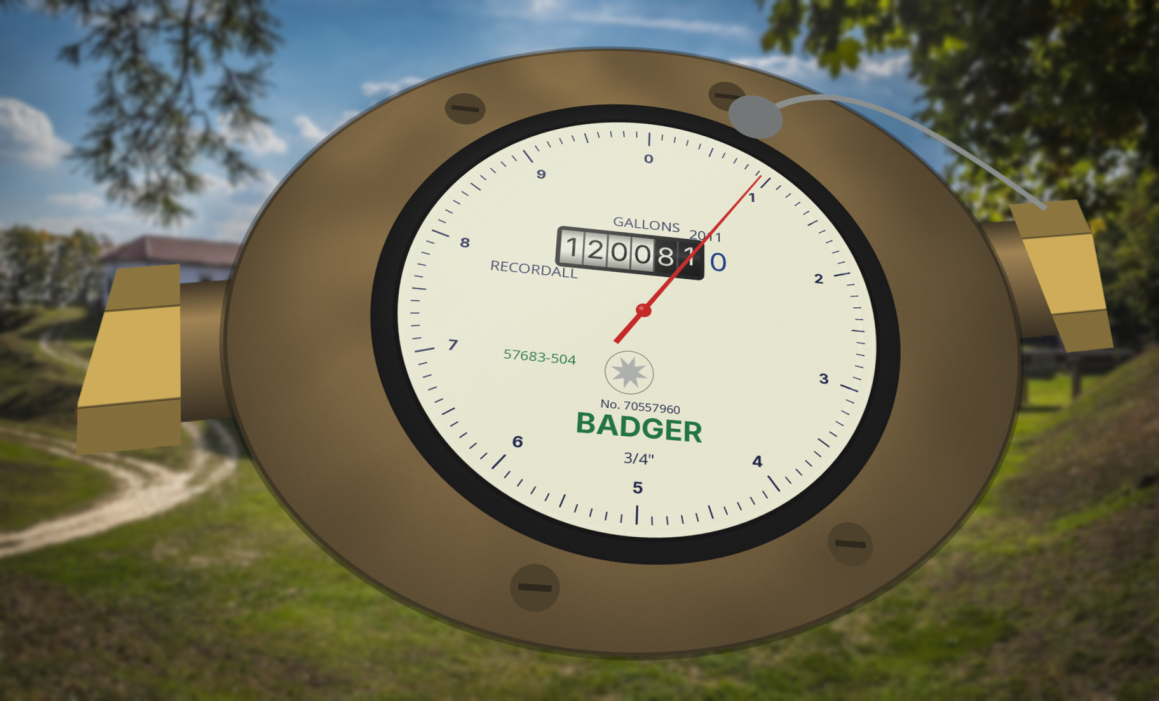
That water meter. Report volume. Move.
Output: 1200810.9 gal
